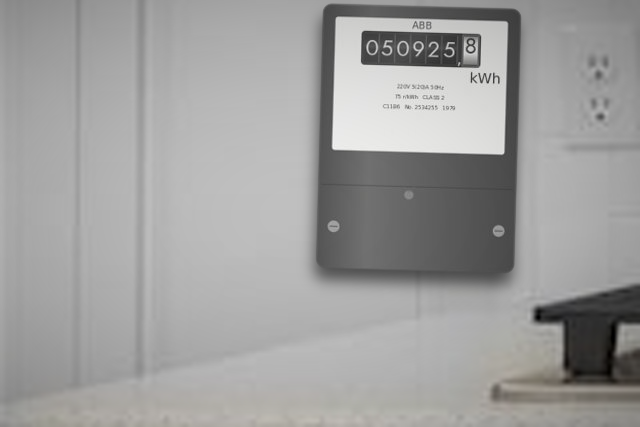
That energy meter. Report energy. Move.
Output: 50925.8 kWh
